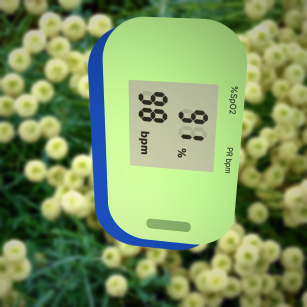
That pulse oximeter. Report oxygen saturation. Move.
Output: 91 %
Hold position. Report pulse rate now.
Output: 98 bpm
